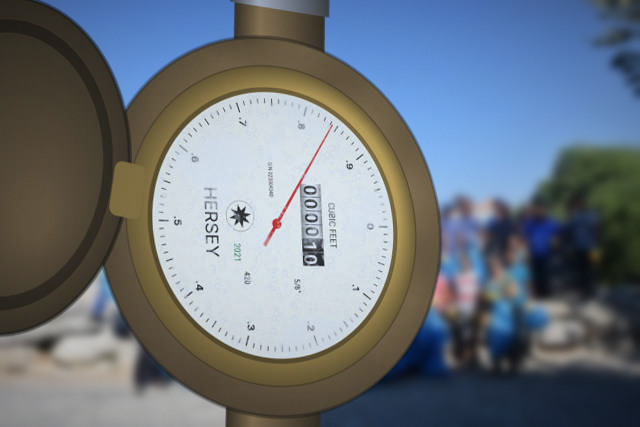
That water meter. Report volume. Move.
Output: 9.84 ft³
